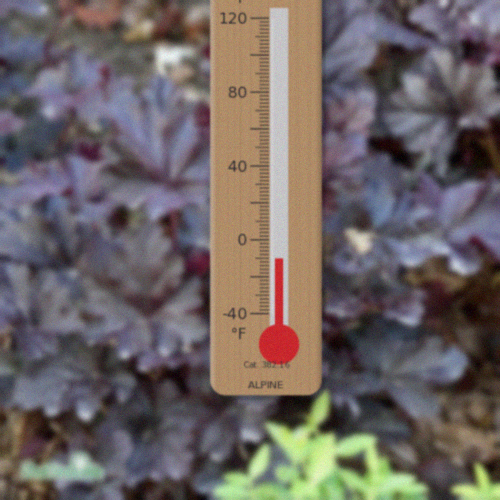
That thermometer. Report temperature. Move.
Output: -10 °F
